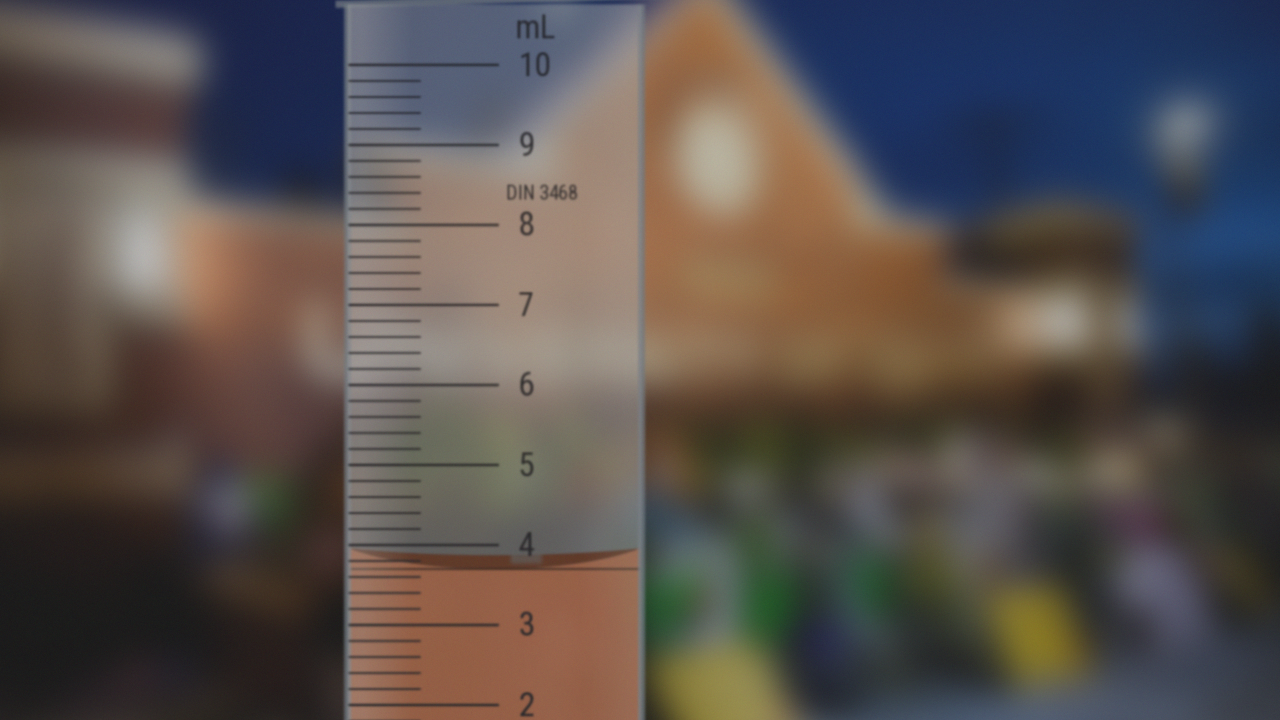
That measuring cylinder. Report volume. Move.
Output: 3.7 mL
